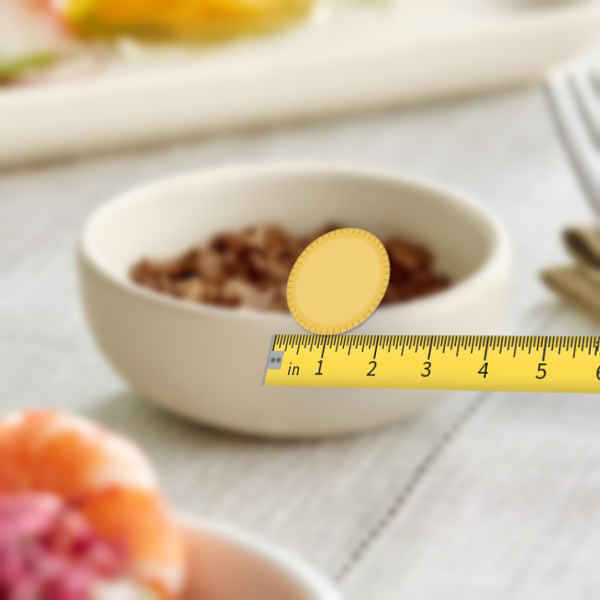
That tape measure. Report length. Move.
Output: 2 in
